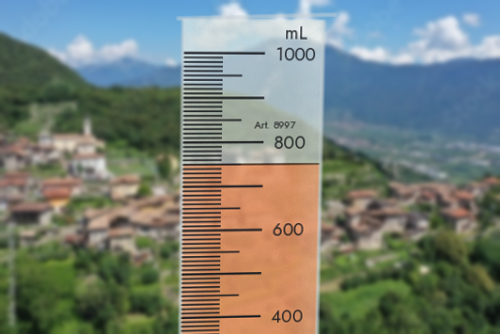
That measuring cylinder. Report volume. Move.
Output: 750 mL
